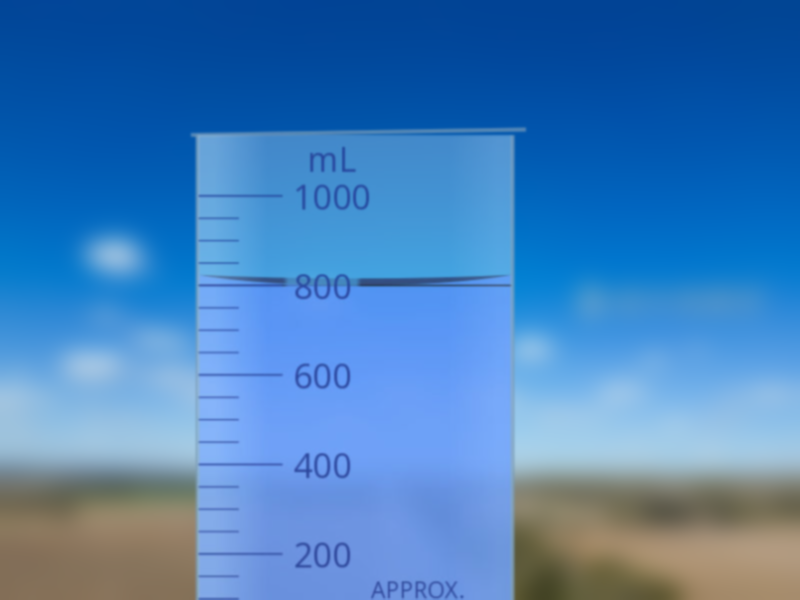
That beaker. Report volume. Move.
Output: 800 mL
